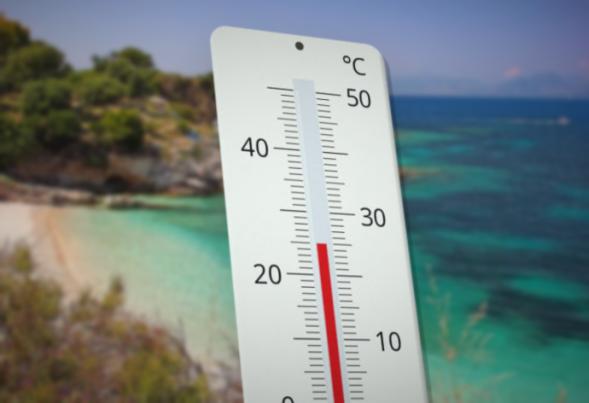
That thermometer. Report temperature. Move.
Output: 25 °C
